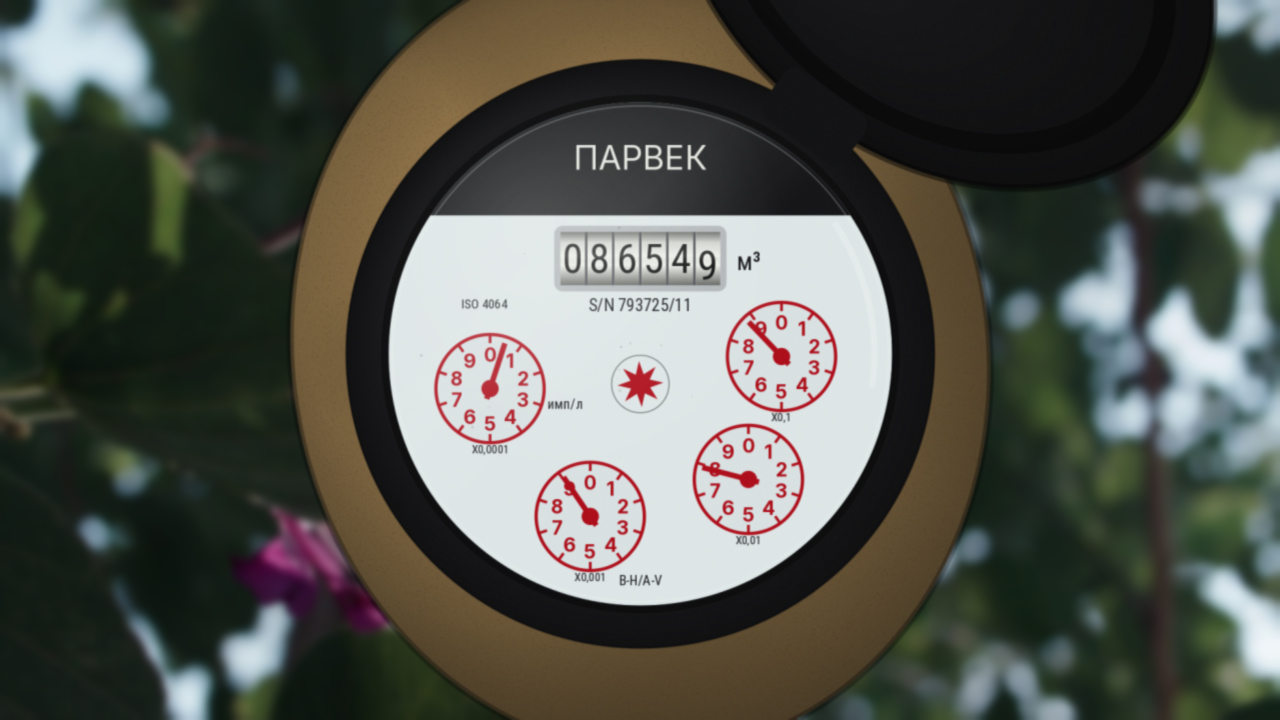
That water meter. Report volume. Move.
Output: 86548.8790 m³
